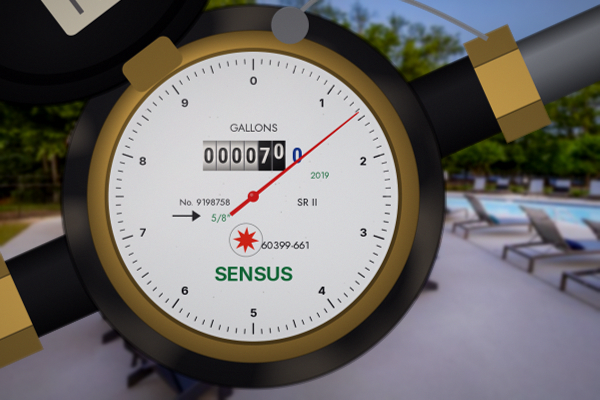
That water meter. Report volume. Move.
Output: 701.4 gal
